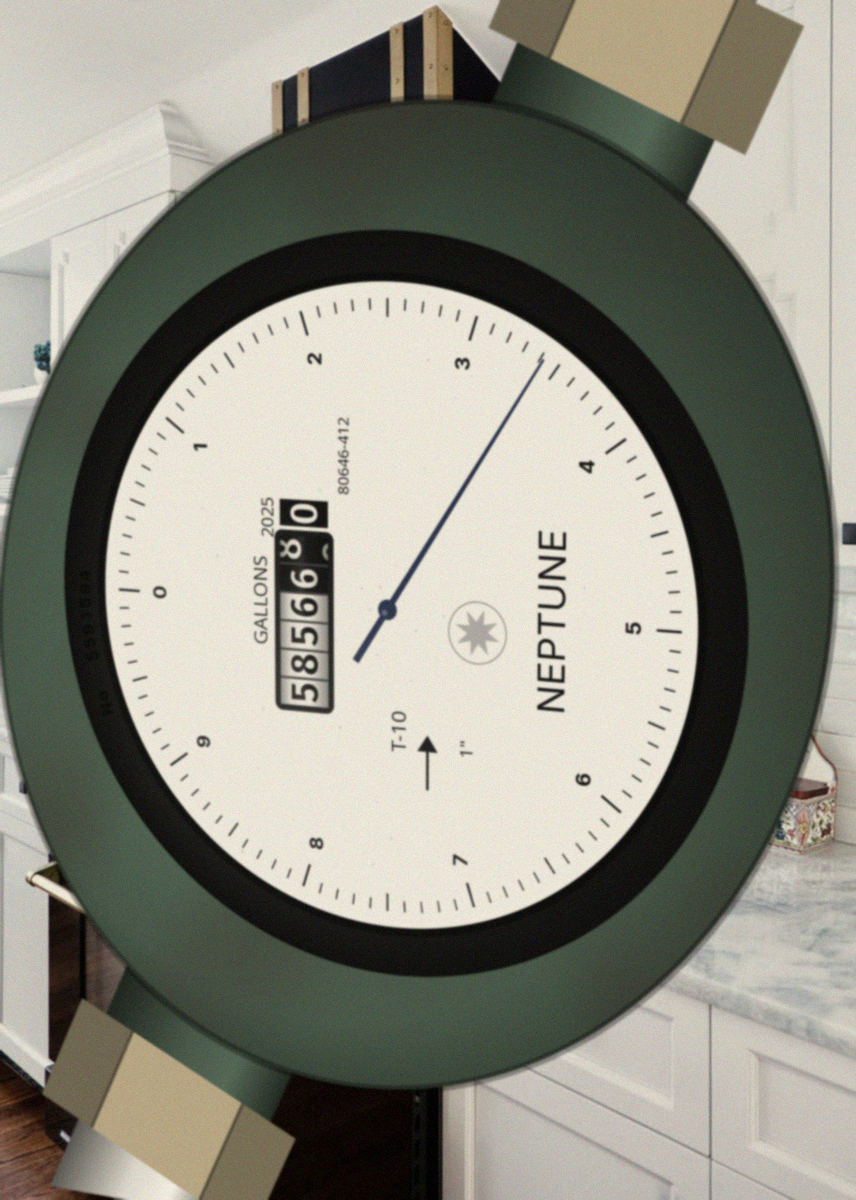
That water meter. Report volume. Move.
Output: 5856683.4 gal
